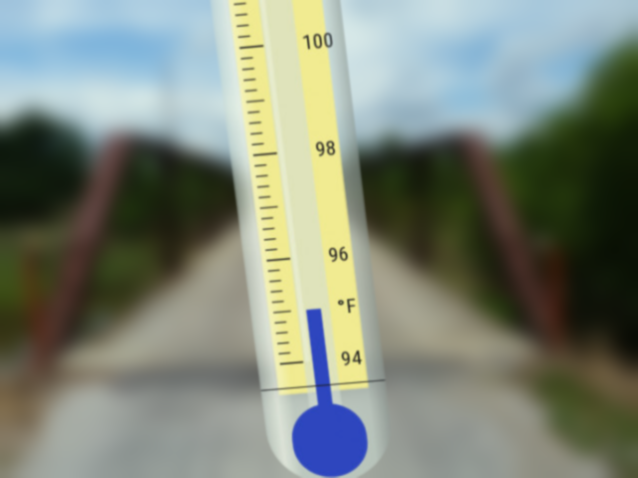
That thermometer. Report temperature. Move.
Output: 95 °F
